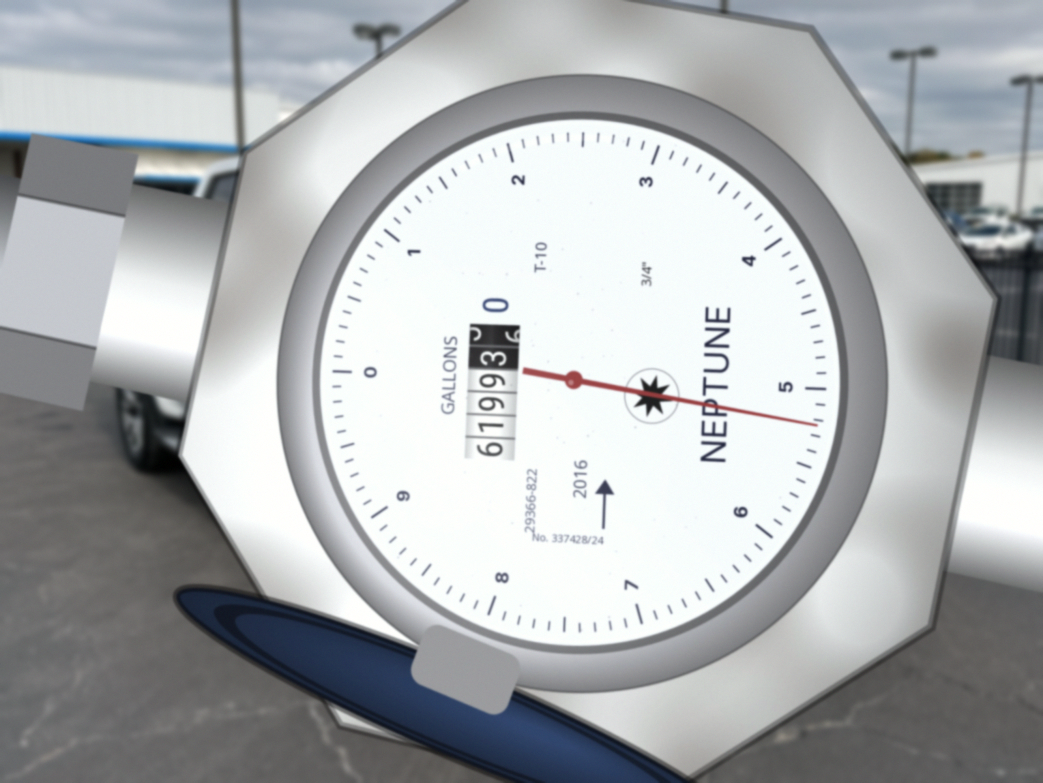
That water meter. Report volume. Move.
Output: 6199355.2 gal
